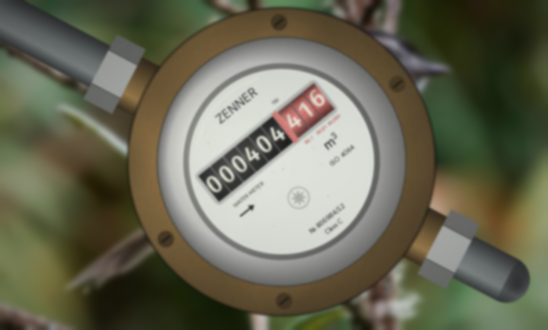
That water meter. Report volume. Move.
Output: 404.416 m³
